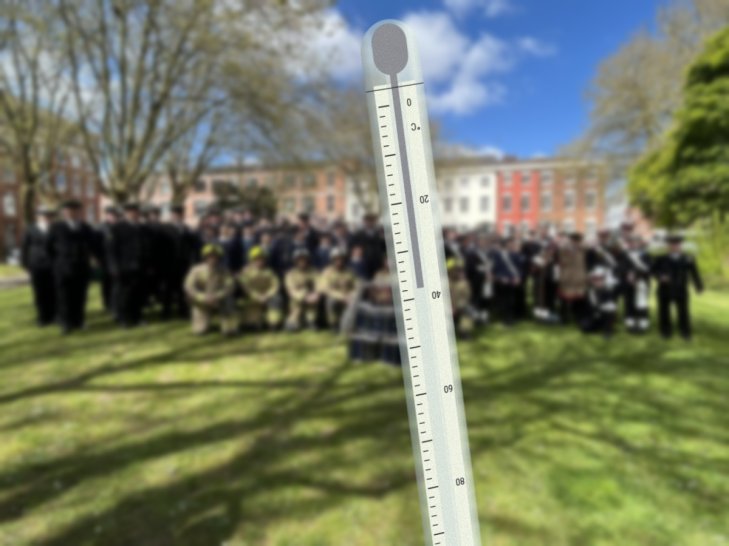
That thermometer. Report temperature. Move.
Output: 38 °C
